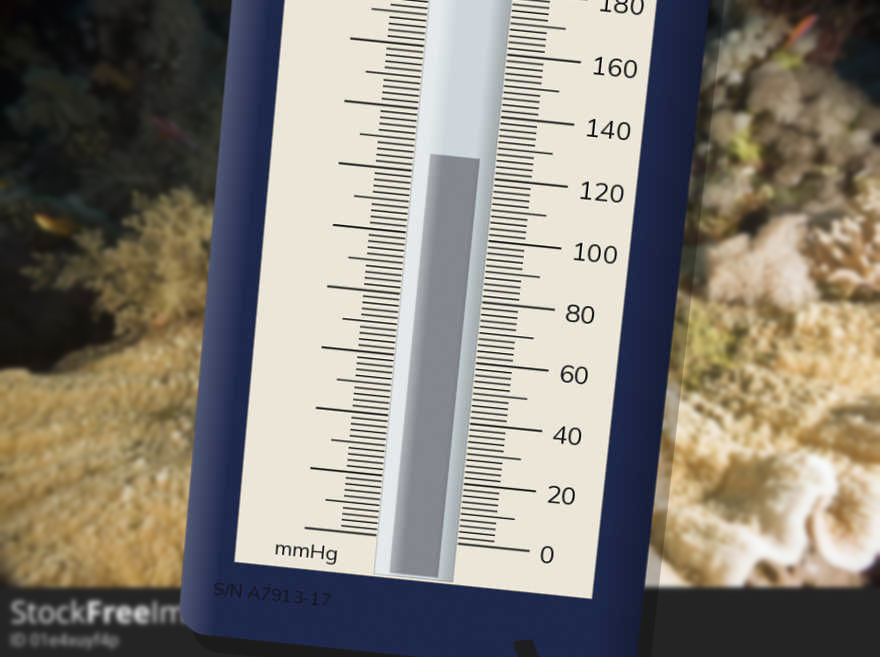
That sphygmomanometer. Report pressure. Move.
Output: 126 mmHg
